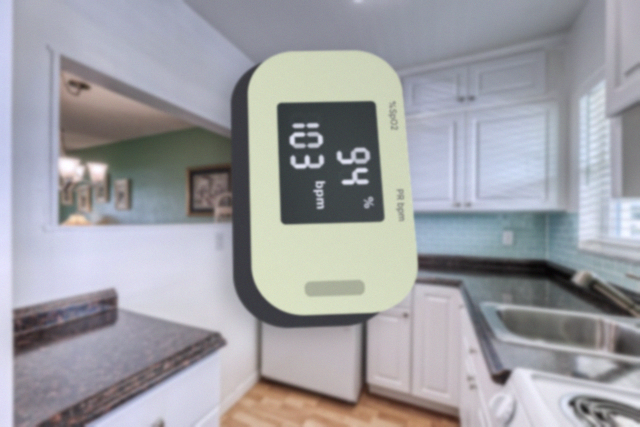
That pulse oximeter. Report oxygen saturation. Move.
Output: 94 %
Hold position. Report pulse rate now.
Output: 103 bpm
